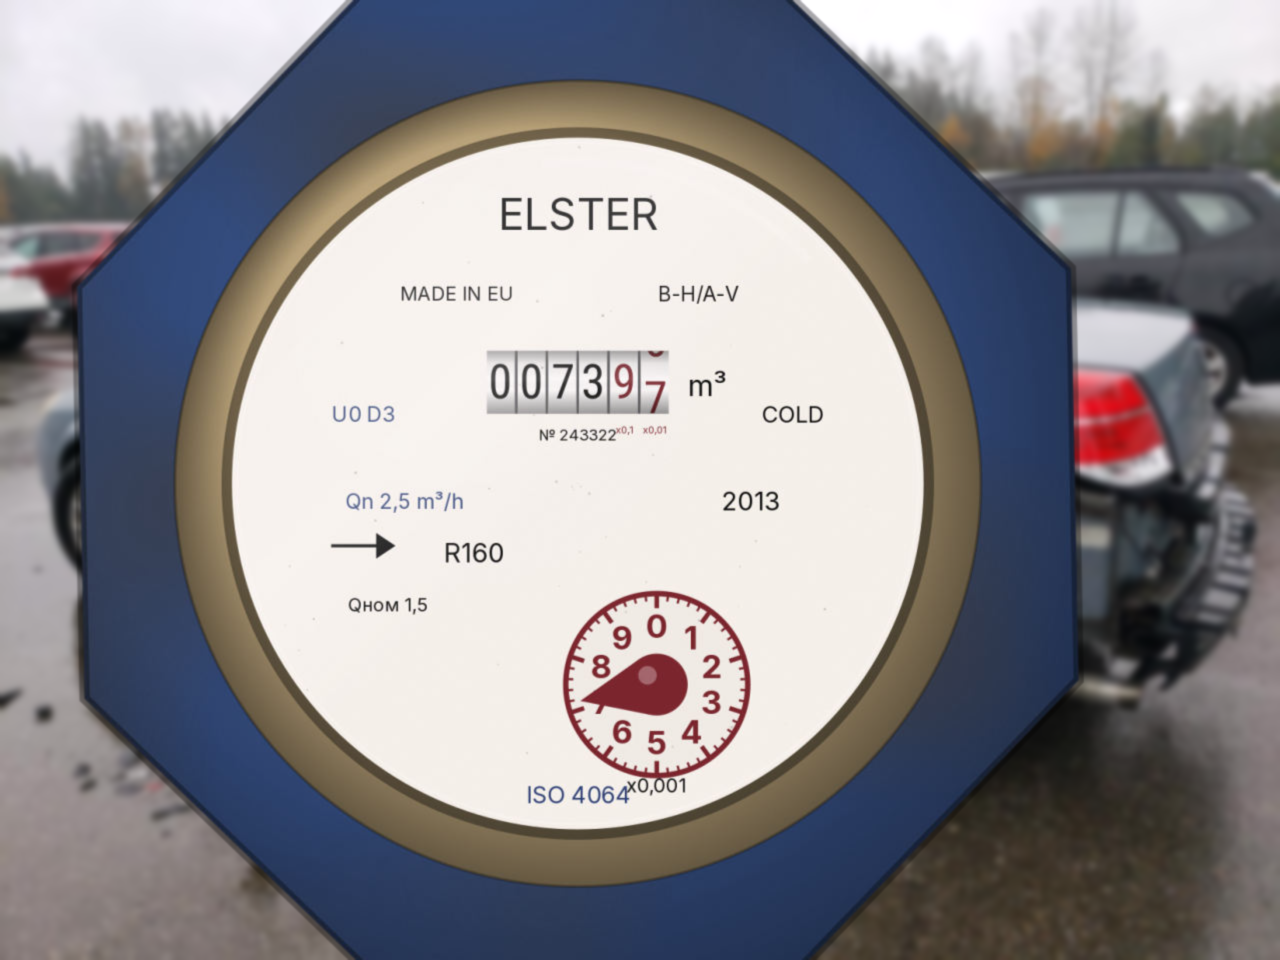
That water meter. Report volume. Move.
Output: 73.967 m³
